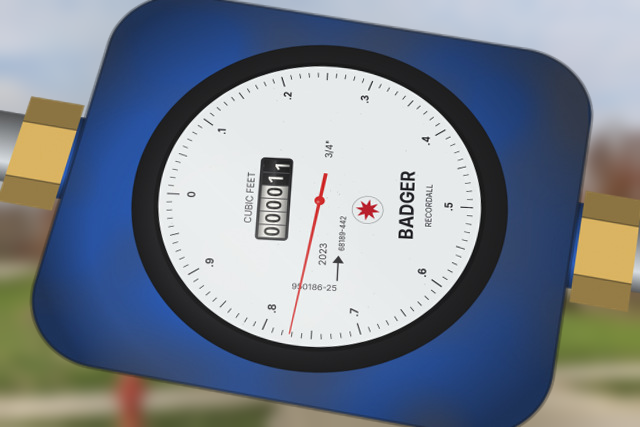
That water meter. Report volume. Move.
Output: 10.77 ft³
